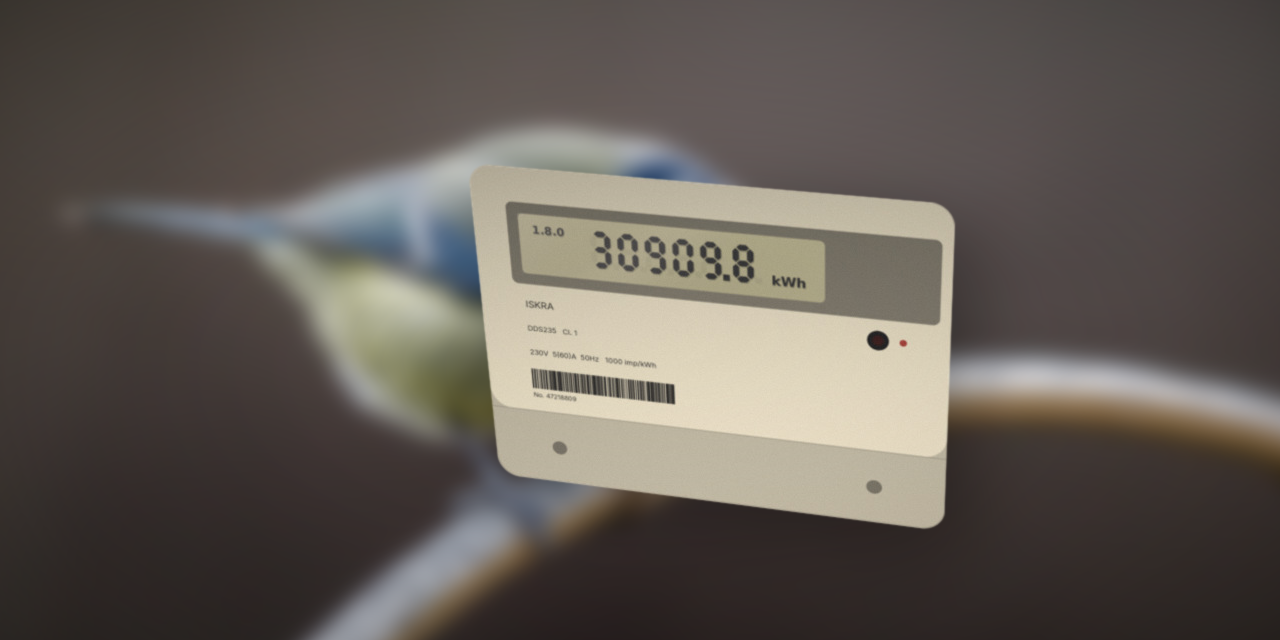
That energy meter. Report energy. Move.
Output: 30909.8 kWh
